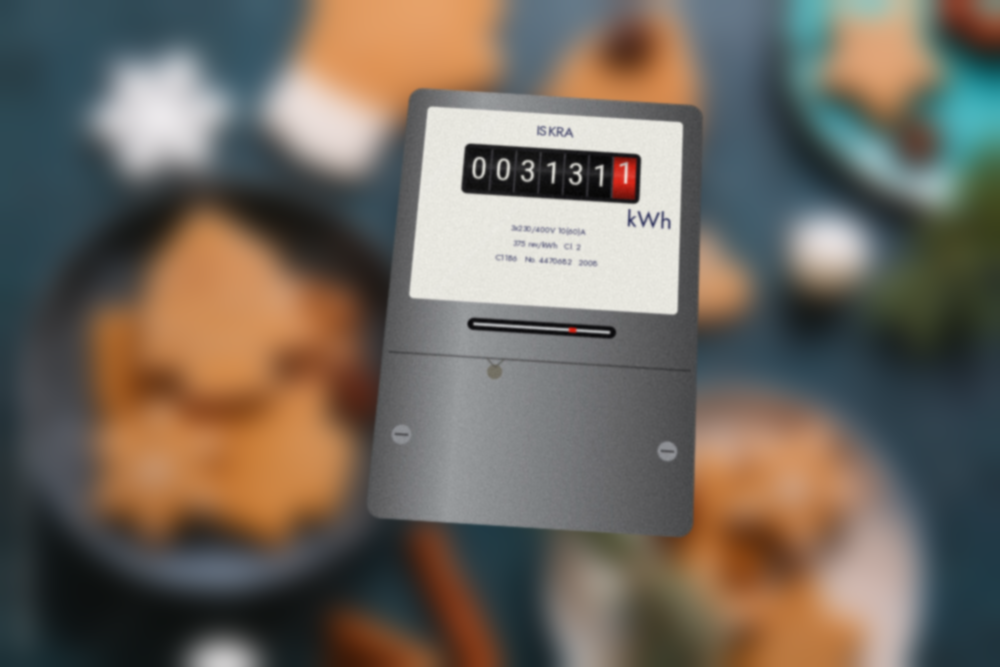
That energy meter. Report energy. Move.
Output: 3131.1 kWh
